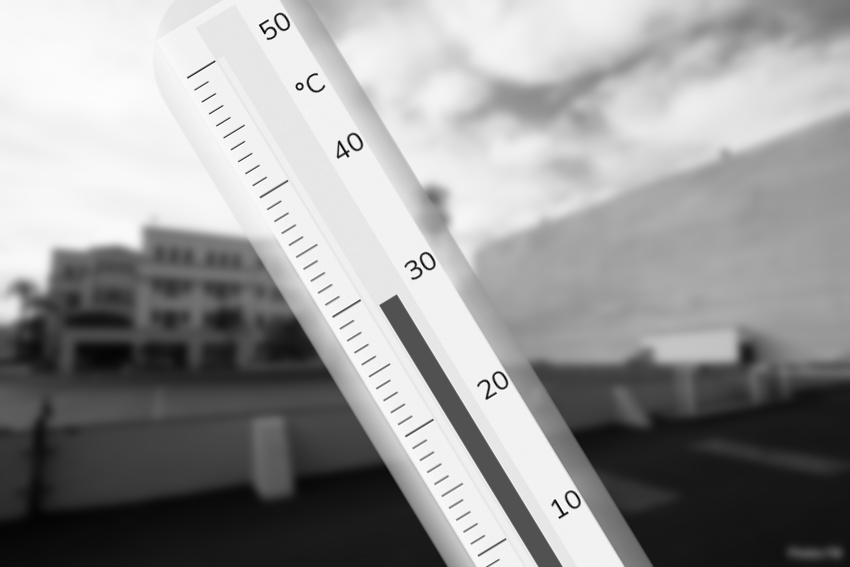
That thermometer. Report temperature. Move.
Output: 29 °C
